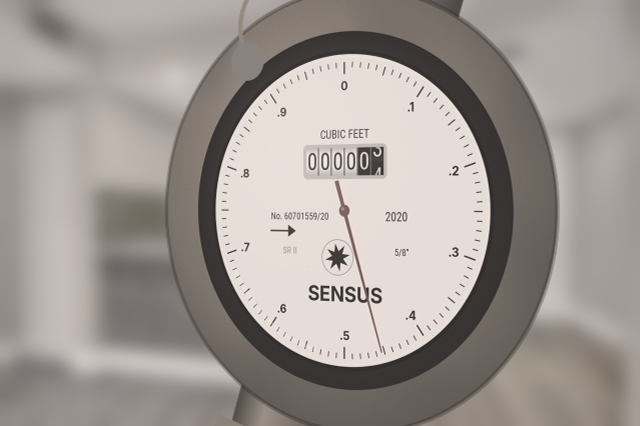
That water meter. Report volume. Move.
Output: 3.45 ft³
